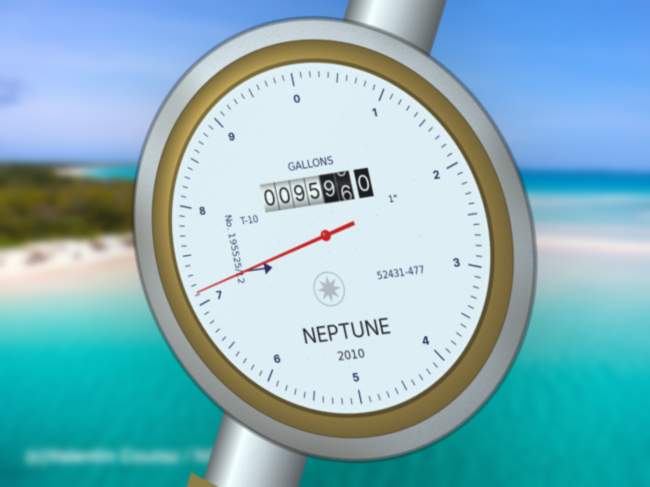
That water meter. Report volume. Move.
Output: 95957.1 gal
